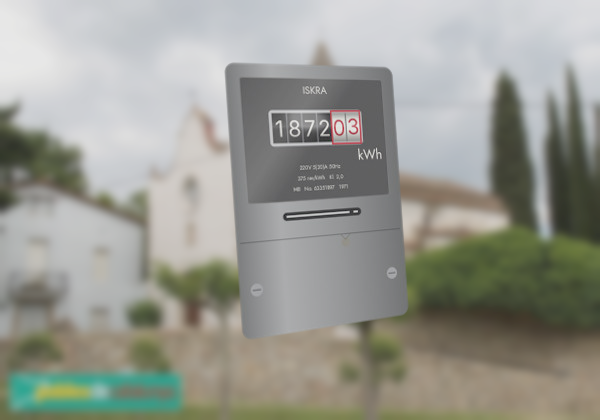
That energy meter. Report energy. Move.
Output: 1872.03 kWh
